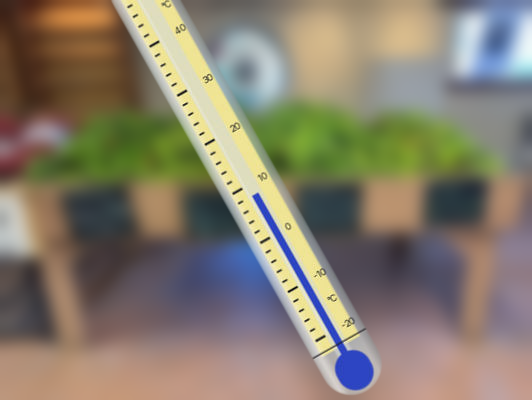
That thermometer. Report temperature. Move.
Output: 8 °C
